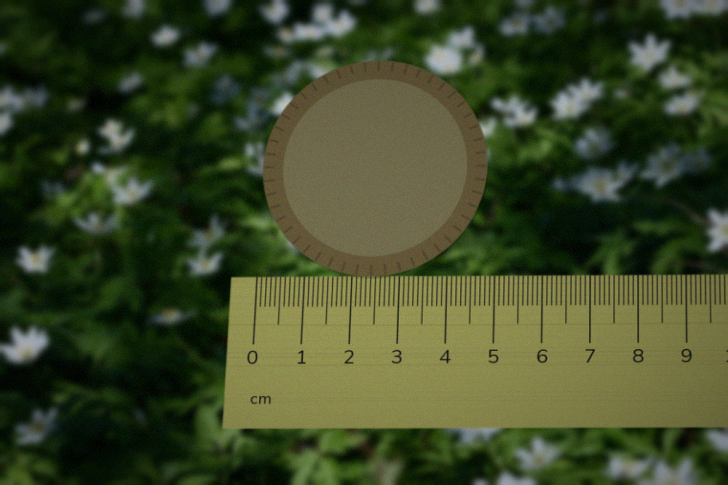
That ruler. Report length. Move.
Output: 4.8 cm
